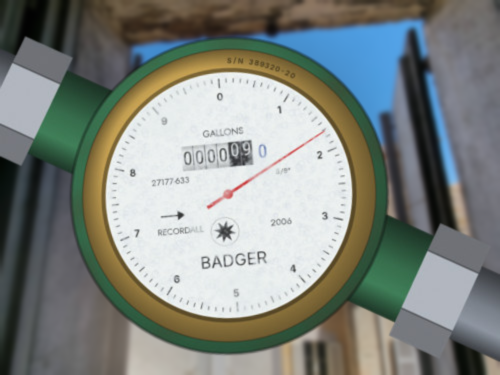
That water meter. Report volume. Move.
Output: 91.7 gal
